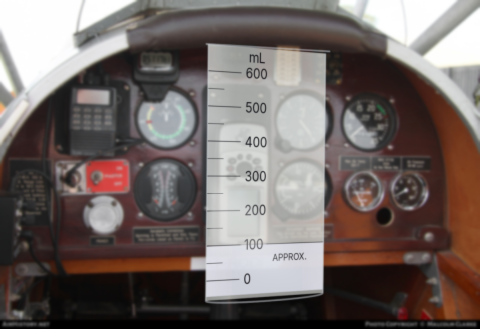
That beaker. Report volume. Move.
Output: 100 mL
